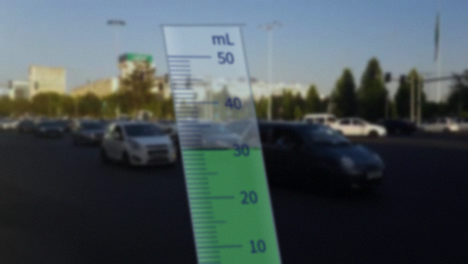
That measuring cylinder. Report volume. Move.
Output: 30 mL
